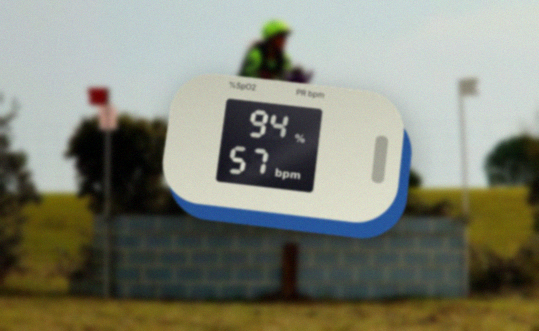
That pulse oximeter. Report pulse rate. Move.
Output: 57 bpm
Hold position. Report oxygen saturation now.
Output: 94 %
